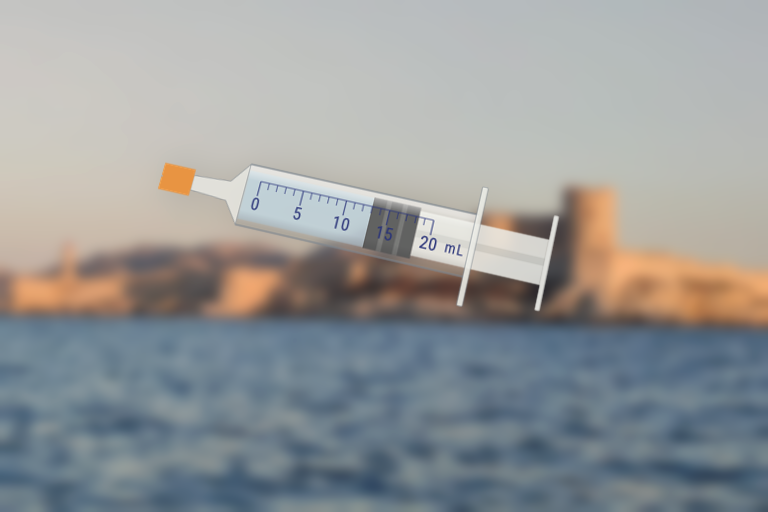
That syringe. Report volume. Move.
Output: 13 mL
